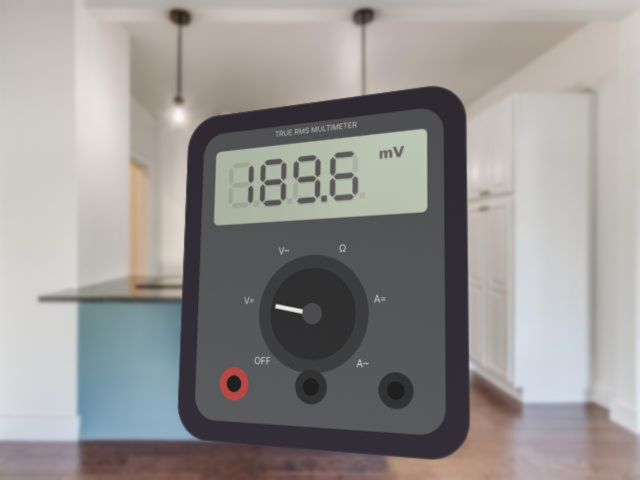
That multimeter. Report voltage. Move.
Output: 189.6 mV
